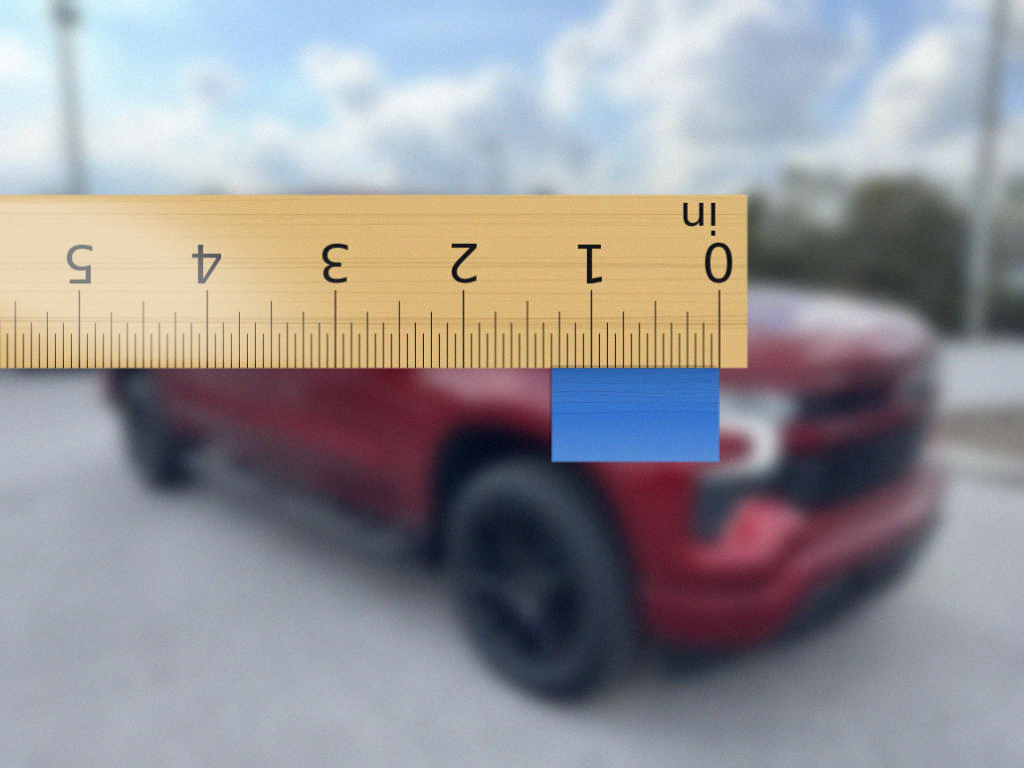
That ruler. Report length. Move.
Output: 1.3125 in
